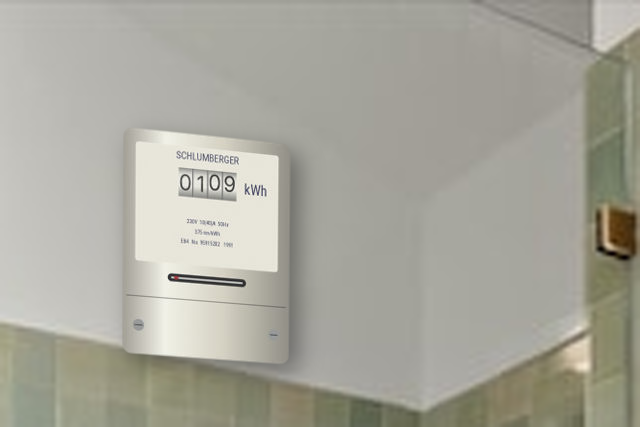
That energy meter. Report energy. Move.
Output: 109 kWh
